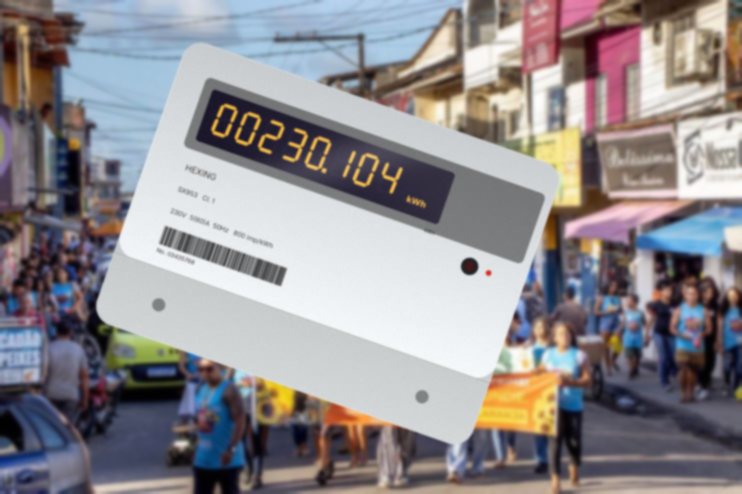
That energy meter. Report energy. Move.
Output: 230.104 kWh
